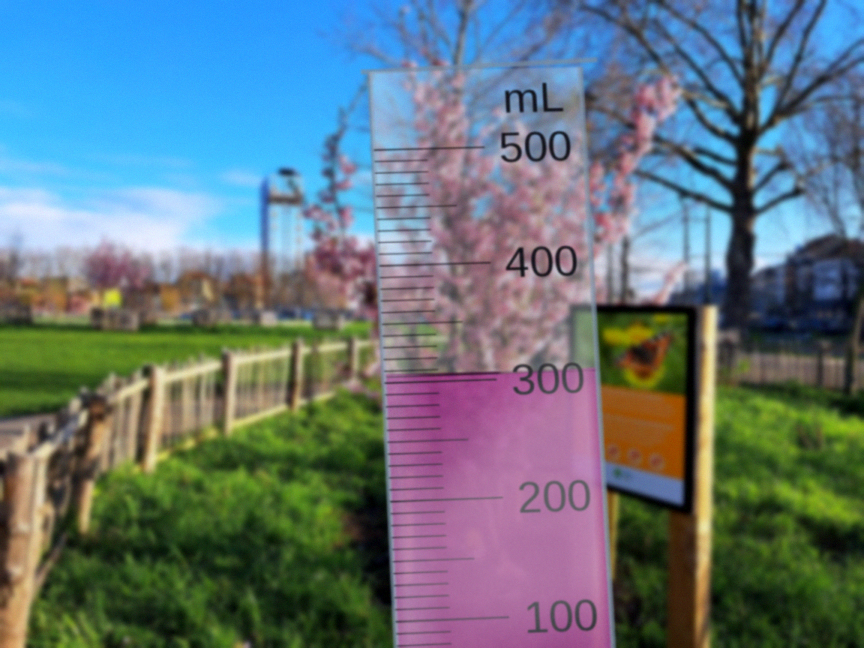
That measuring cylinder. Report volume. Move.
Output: 305 mL
